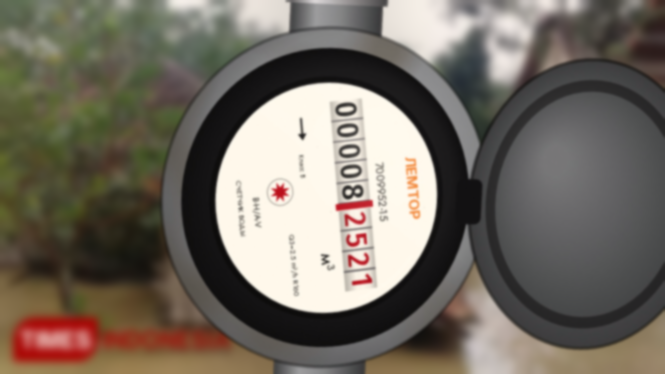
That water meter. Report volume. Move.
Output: 8.2521 m³
